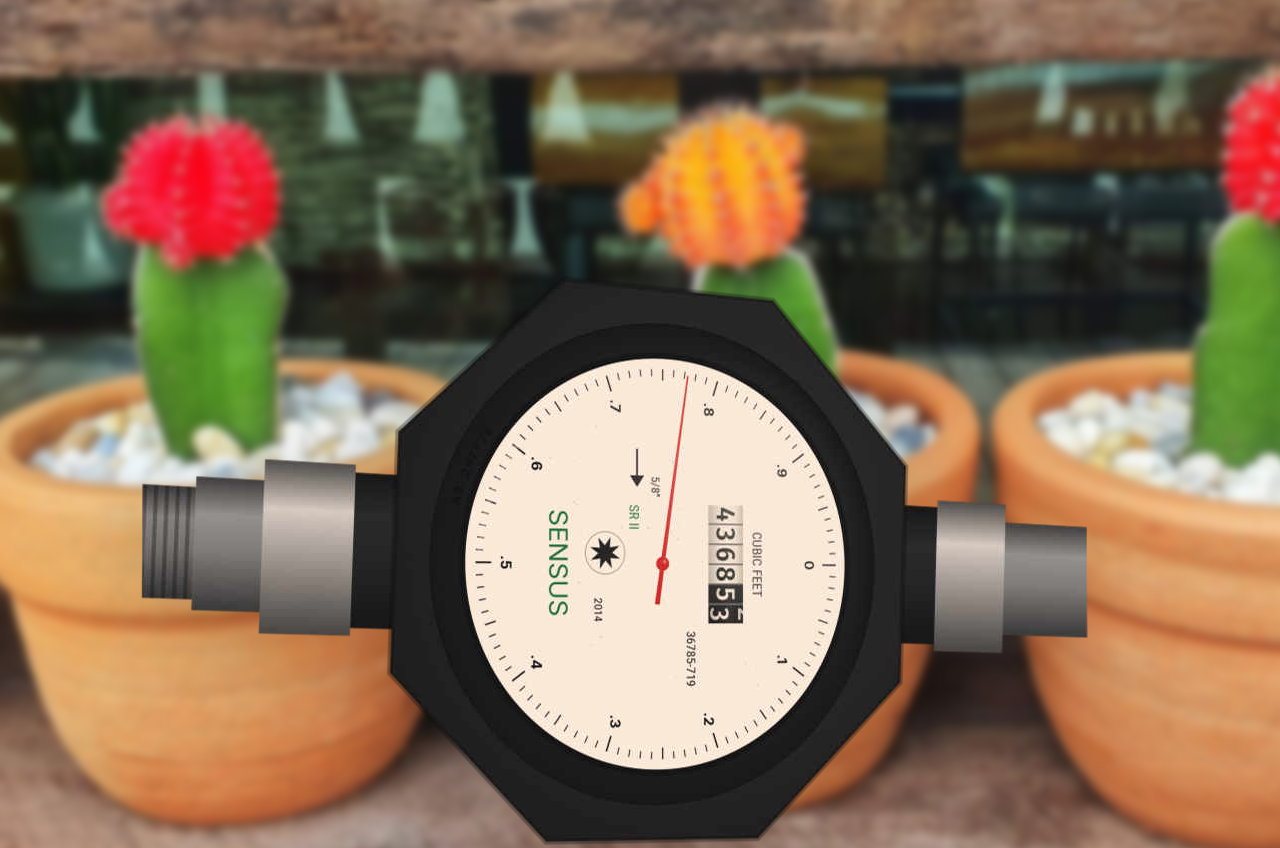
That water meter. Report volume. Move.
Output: 436852.77 ft³
